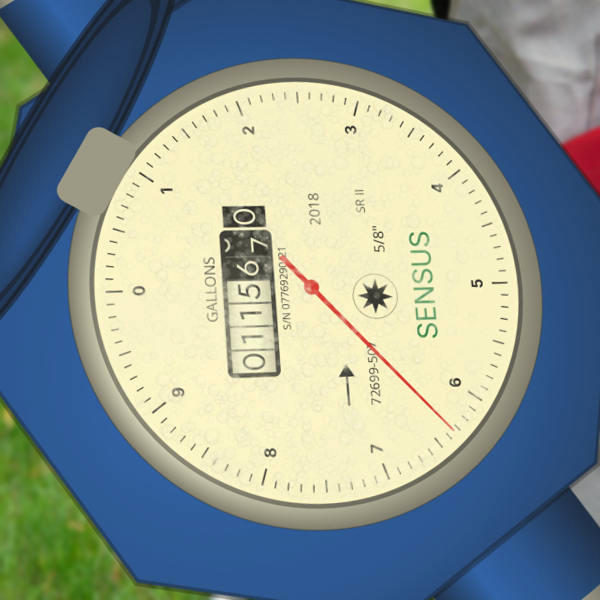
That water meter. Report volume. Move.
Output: 115666.3 gal
